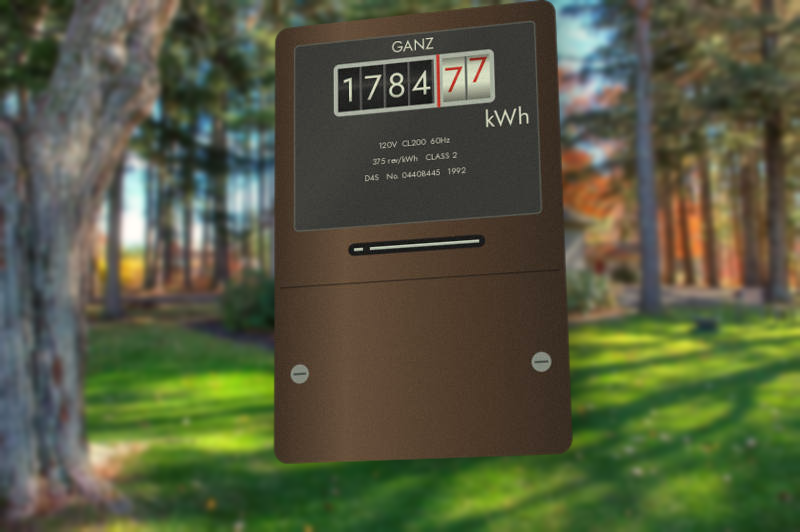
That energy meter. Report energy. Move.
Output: 1784.77 kWh
